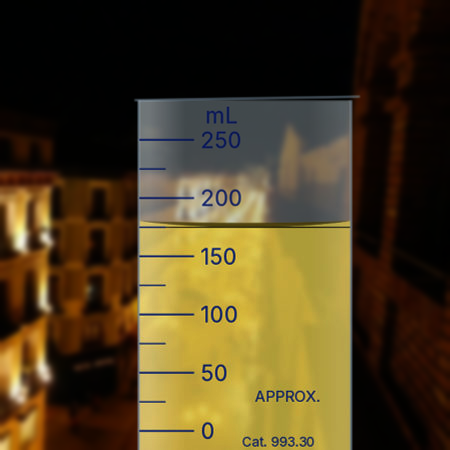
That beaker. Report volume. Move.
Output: 175 mL
